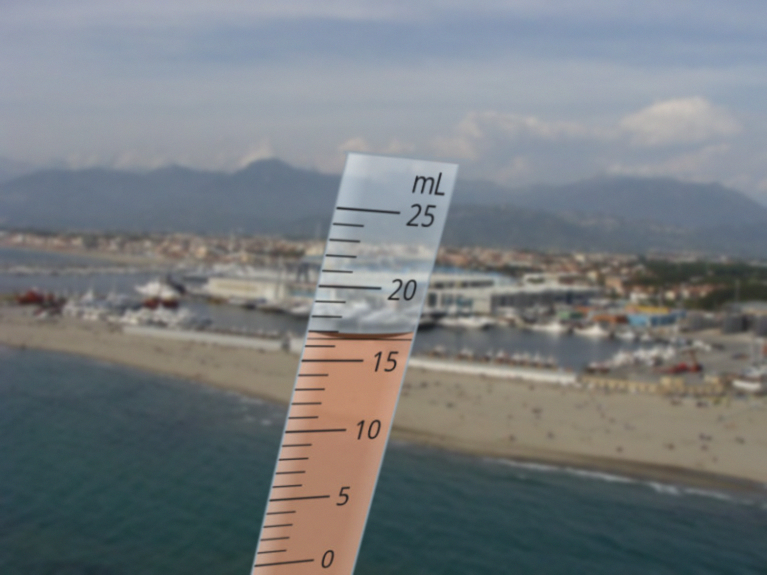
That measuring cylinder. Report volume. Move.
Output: 16.5 mL
